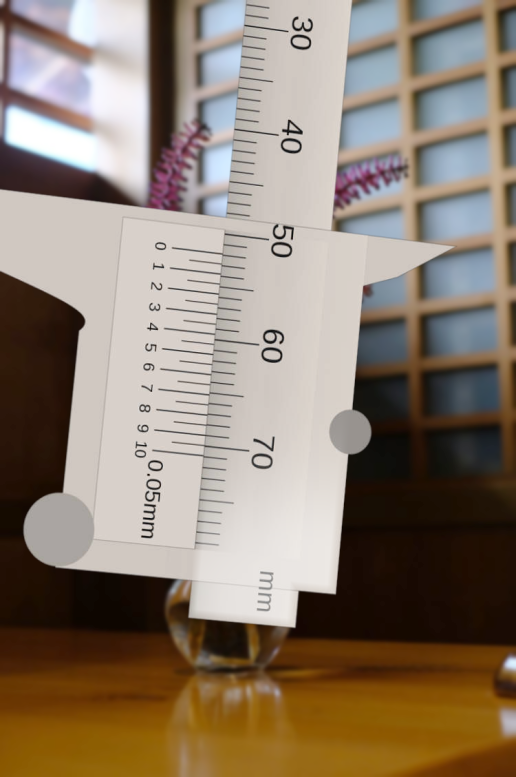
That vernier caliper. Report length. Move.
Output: 51.9 mm
